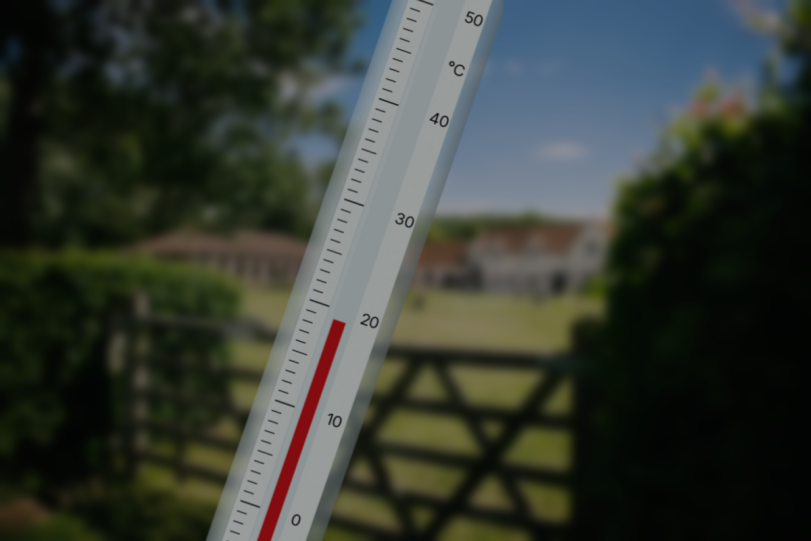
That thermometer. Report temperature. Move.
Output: 19 °C
